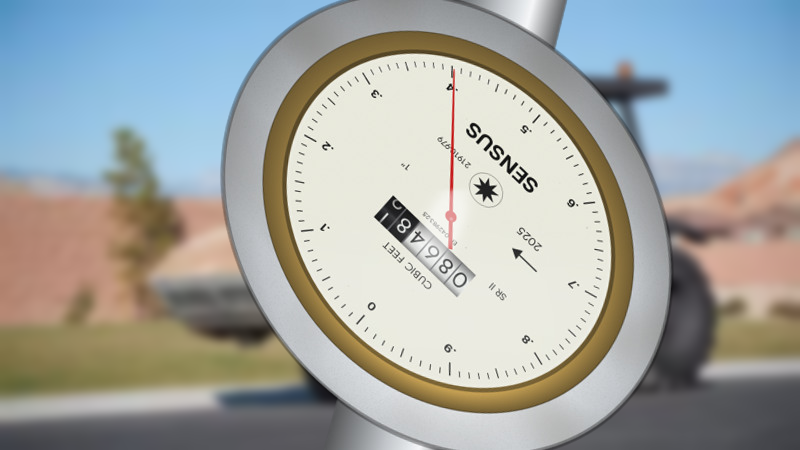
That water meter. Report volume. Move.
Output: 86481.40 ft³
